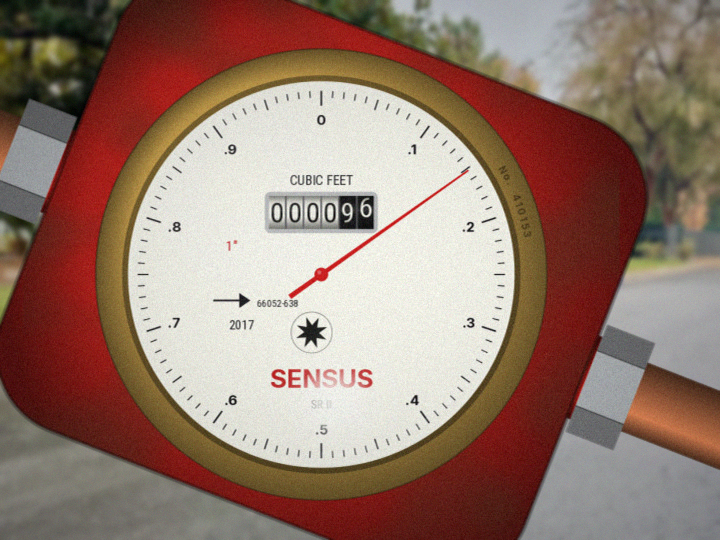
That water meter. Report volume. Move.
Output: 96.15 ft³
